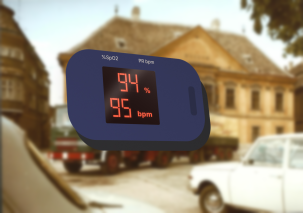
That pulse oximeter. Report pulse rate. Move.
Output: 95 bpm
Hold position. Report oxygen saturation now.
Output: 94 %
